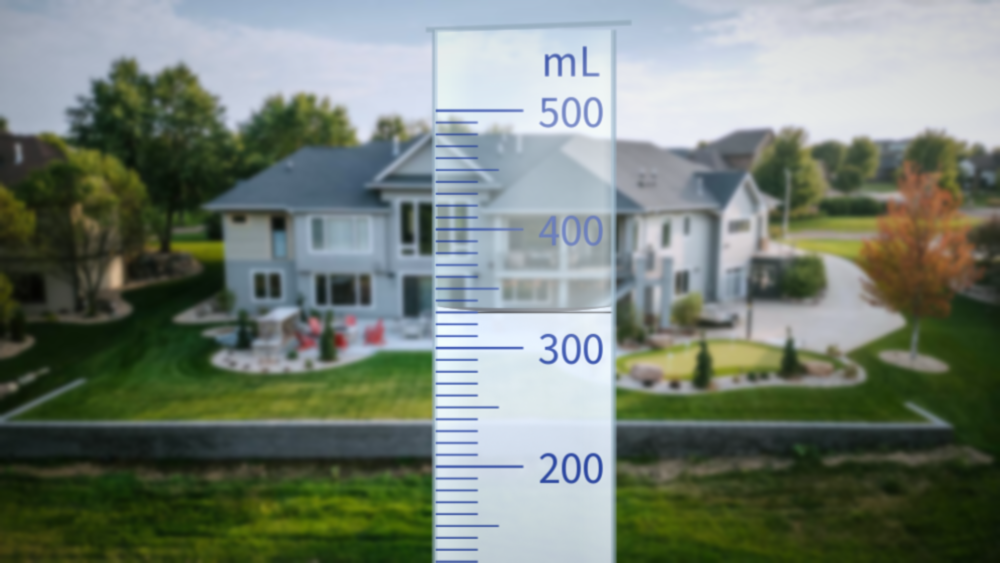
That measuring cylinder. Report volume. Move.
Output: 330 mL
